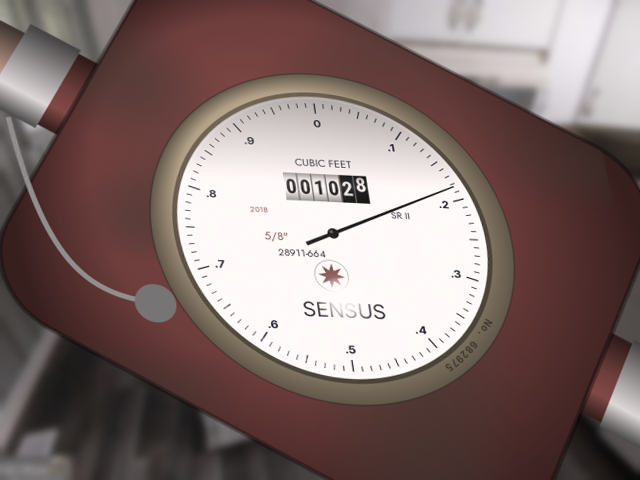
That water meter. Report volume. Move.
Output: 1028.18 ft³
